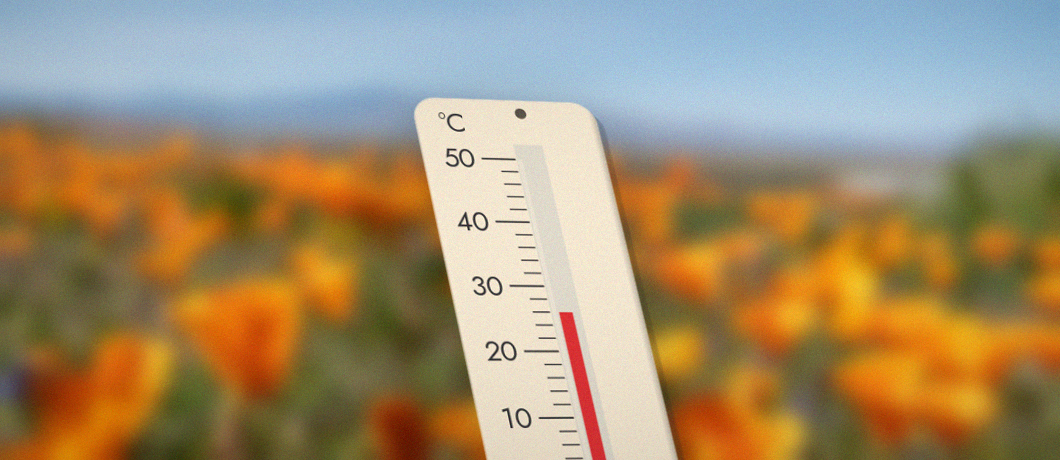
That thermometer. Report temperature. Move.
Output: 26 °C
